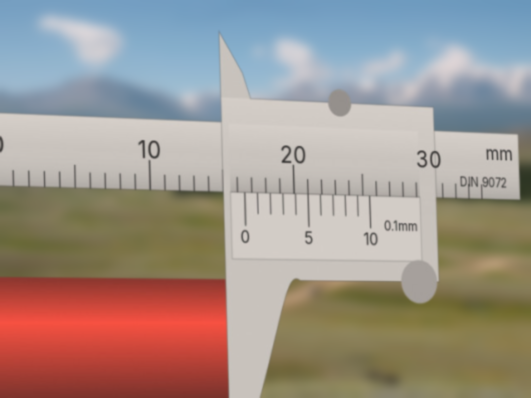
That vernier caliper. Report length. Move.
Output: 16.5 mm
